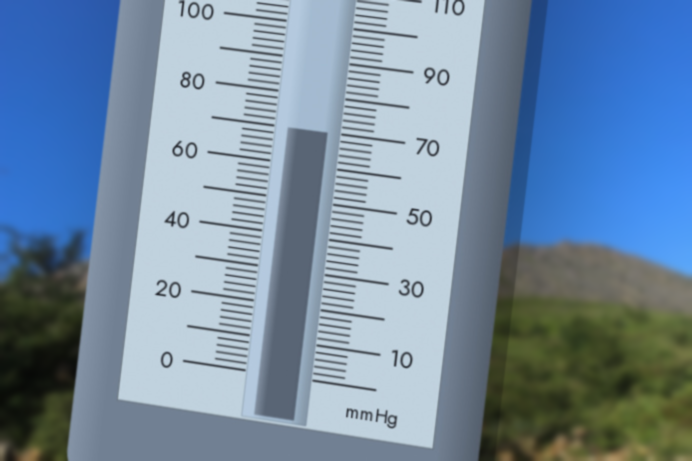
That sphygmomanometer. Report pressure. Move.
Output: 70 mmHg
